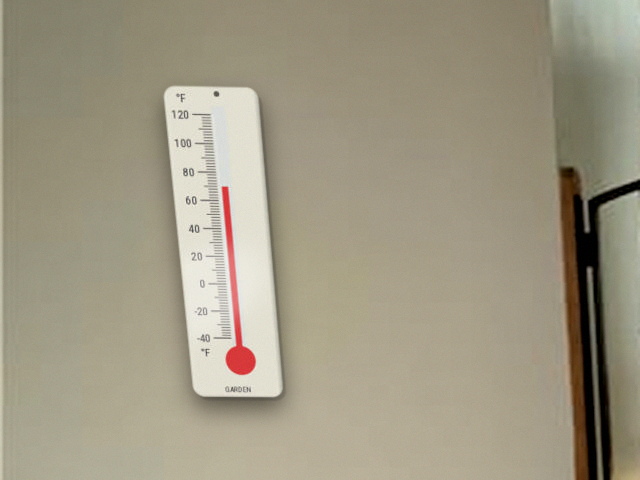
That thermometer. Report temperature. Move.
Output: 70 °F
